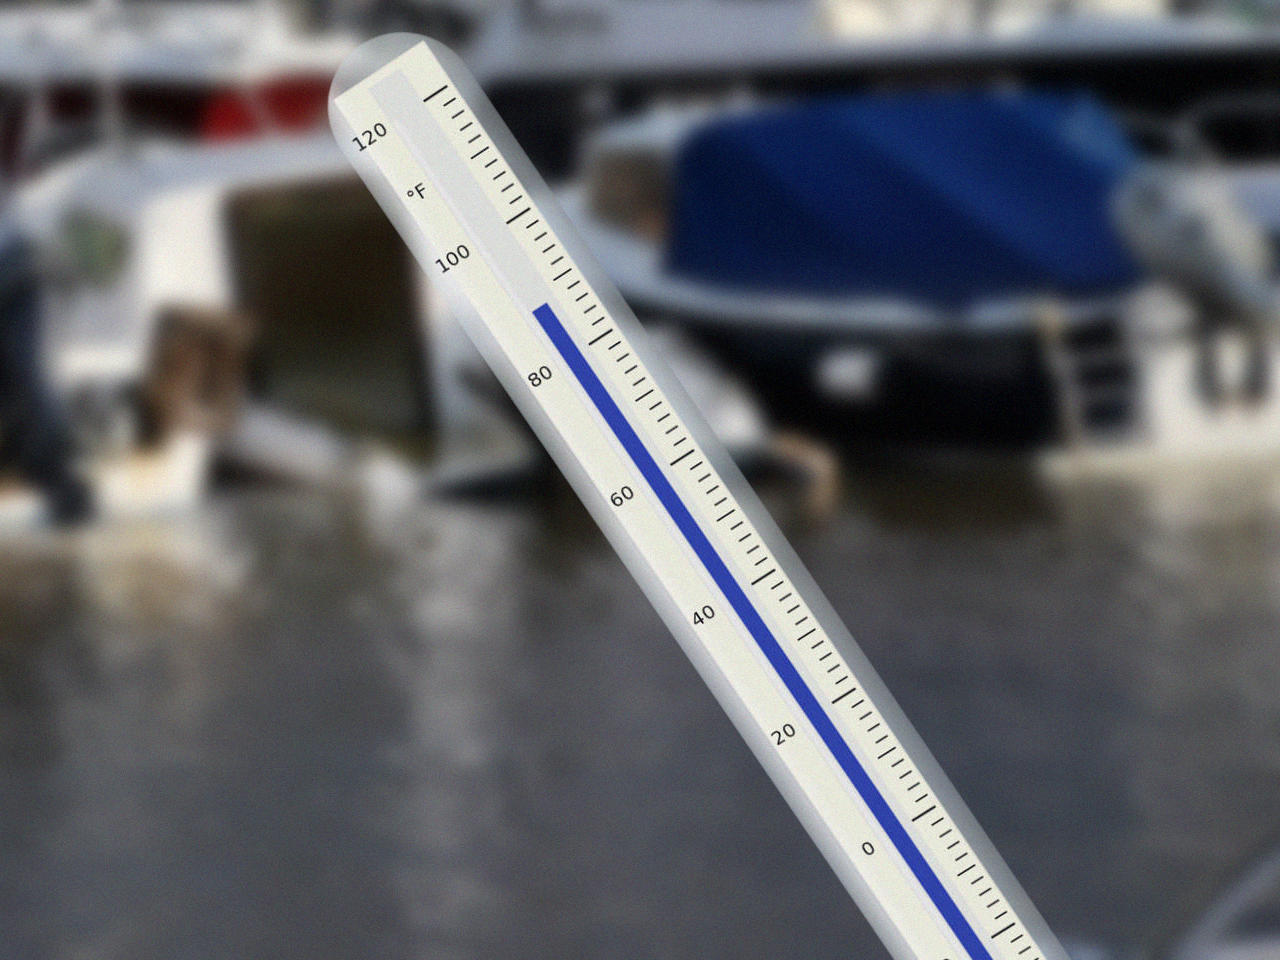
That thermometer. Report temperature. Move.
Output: 88 °F
